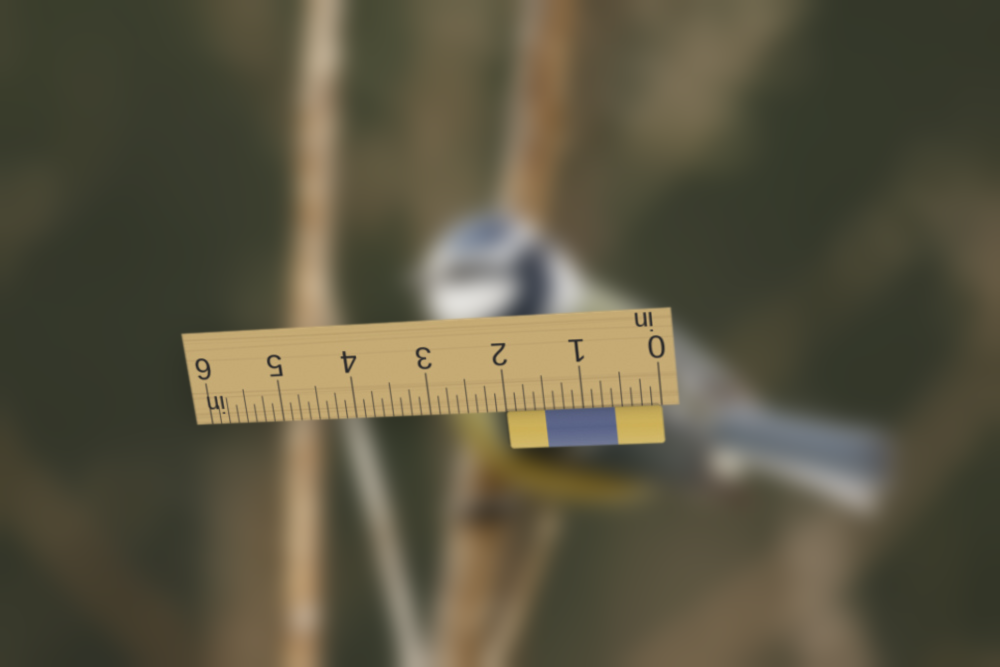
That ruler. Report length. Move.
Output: 2 in
